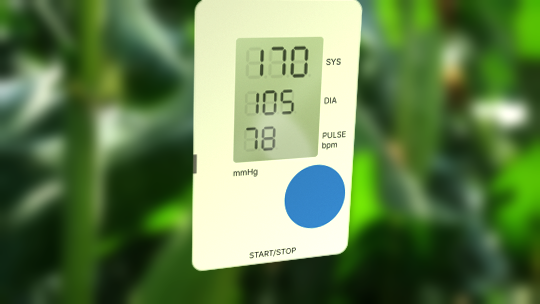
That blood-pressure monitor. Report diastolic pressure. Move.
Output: 105 mmHg
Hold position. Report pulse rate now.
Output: 78 bpm
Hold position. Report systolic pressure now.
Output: 170 mmHg
